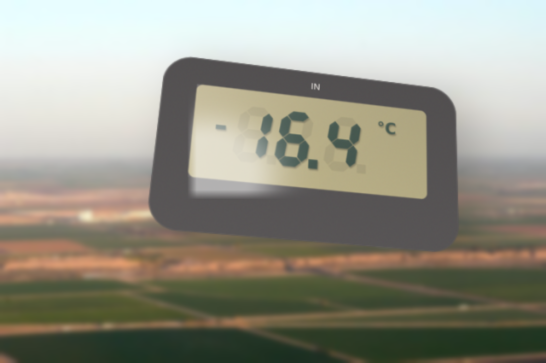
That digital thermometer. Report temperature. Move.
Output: -16.4 °C
